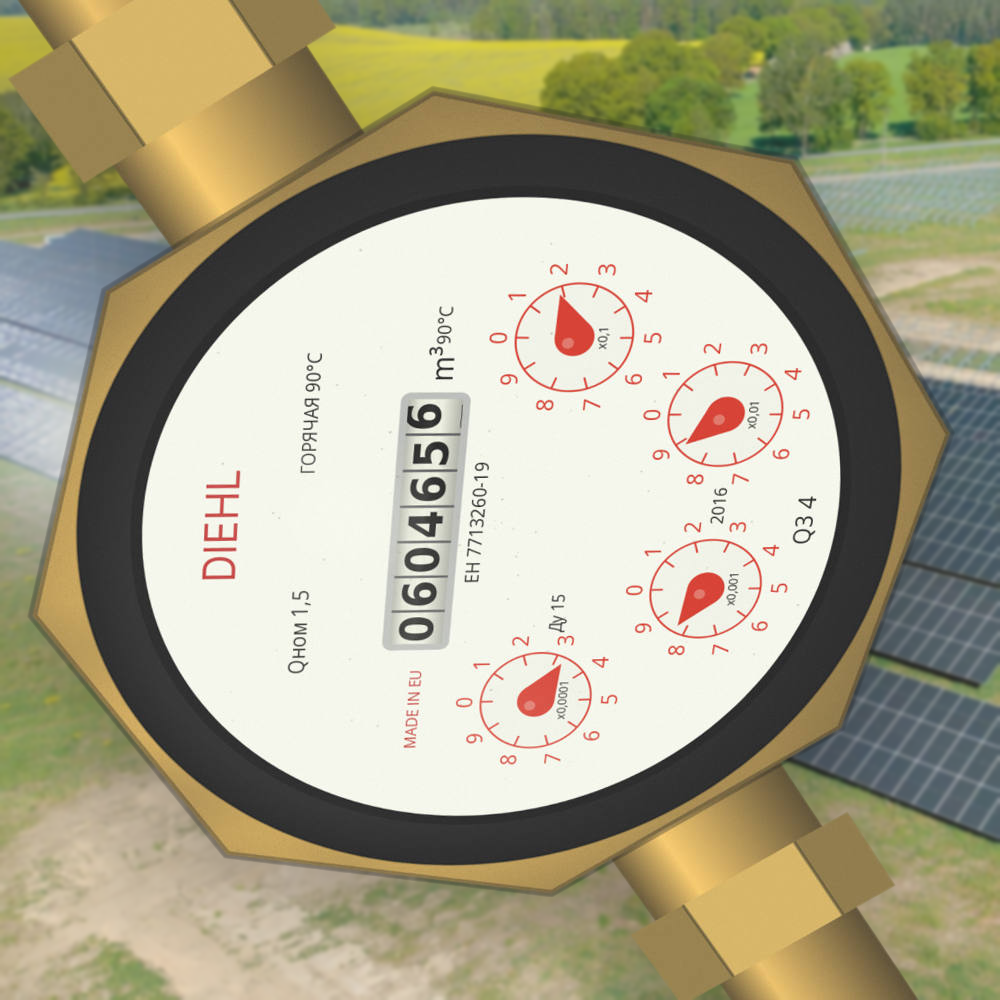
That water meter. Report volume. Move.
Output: 604656.1883 m³
